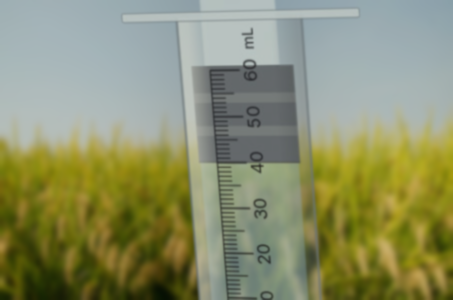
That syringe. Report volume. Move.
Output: 40 mL
